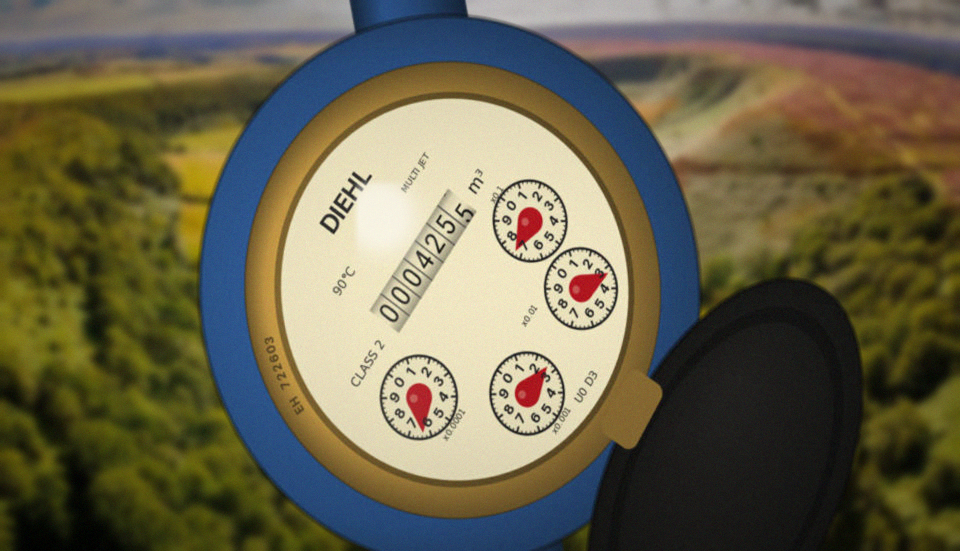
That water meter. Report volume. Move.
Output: 4254.7326 m³
